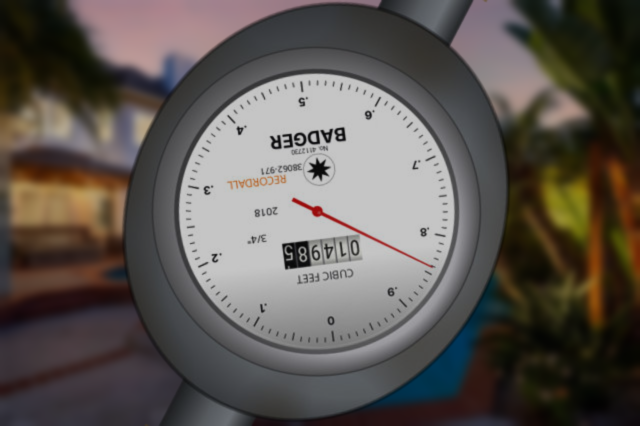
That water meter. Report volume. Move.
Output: 14984.84 ft³
